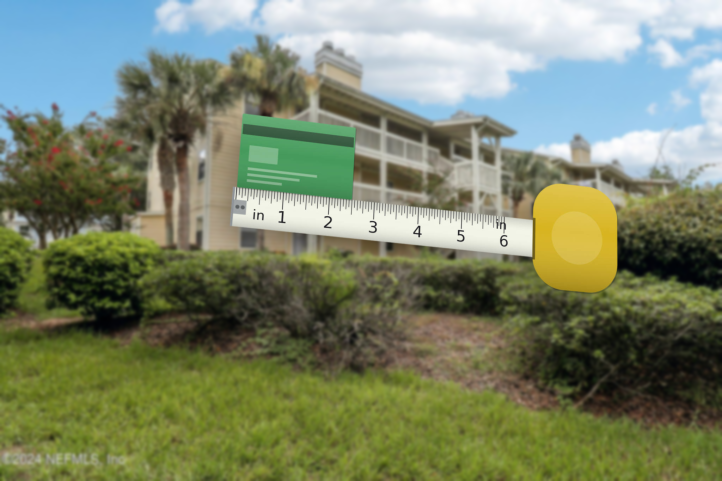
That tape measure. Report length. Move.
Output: 2.5 in
